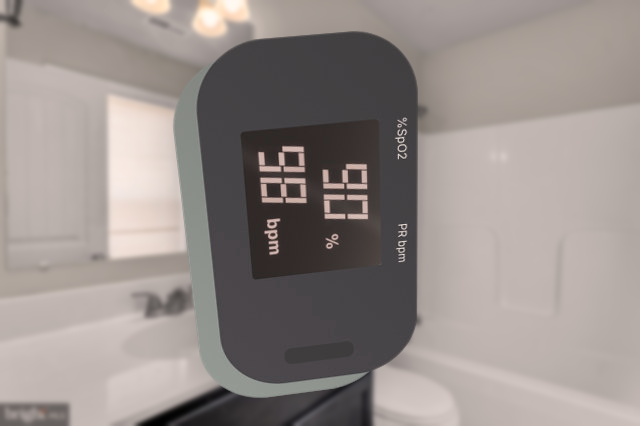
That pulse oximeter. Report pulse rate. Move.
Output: 98 bpm
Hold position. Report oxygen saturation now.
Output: 90 %
